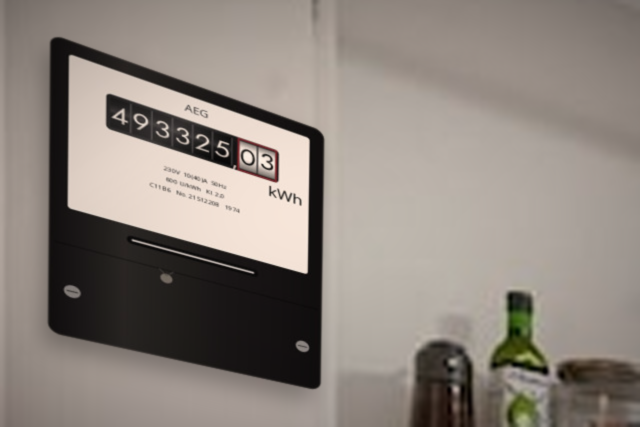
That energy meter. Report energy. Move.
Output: 493325.03 kWh
